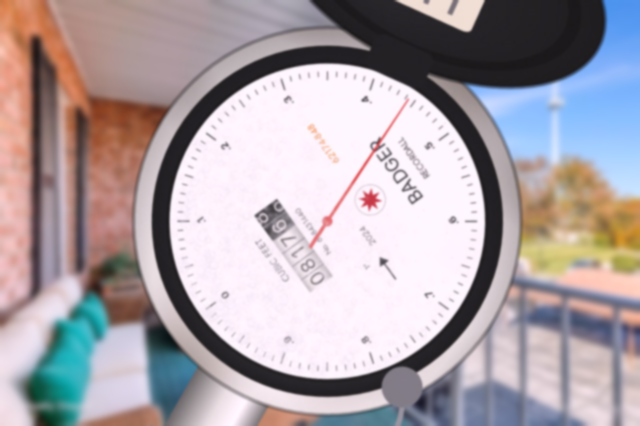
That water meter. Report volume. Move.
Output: 81768.44 ft³
